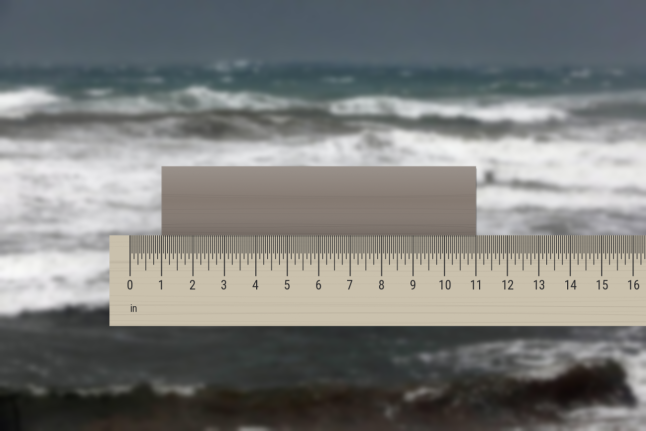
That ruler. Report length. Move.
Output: 10 in
